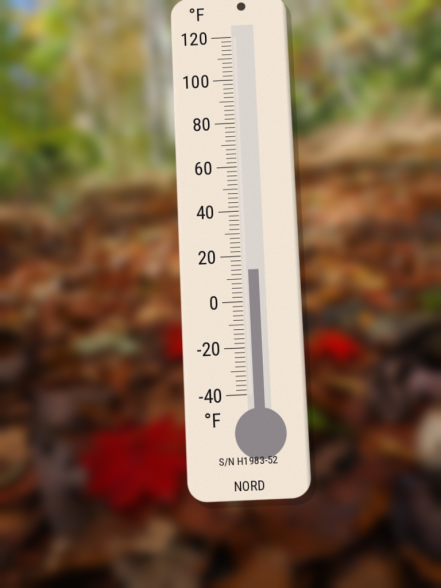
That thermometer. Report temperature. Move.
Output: 14 °F
